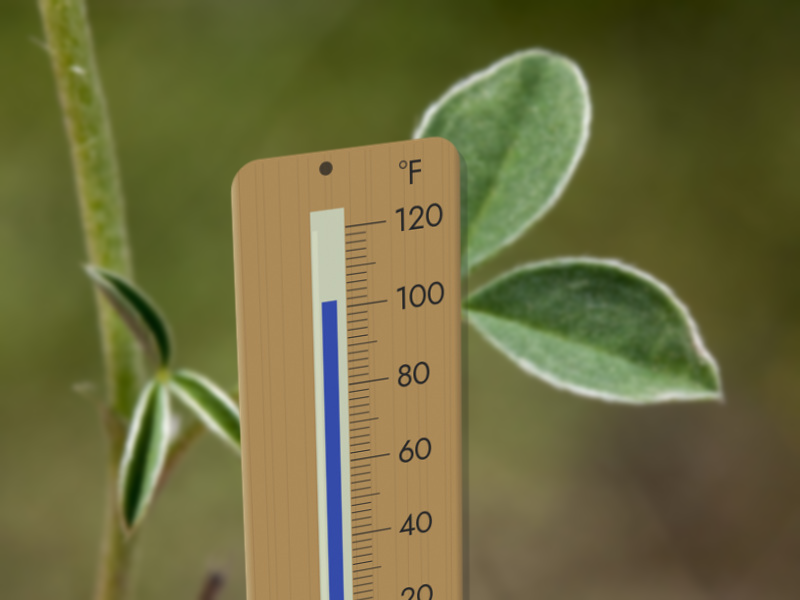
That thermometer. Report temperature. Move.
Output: 102 °F
